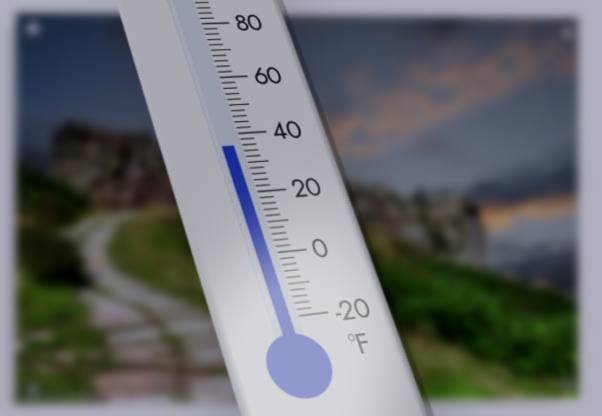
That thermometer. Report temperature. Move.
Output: 36 °F
